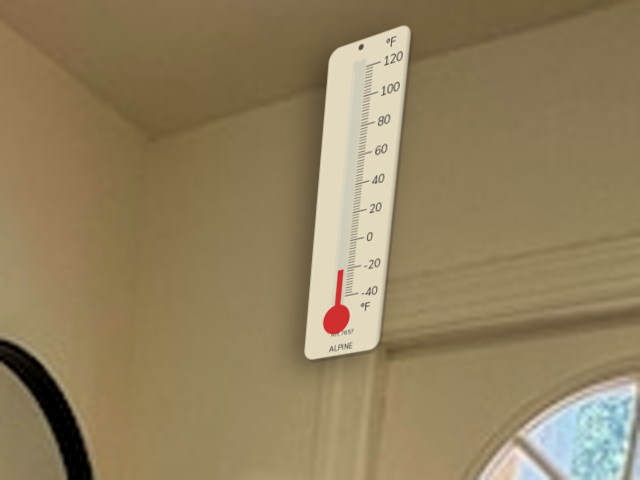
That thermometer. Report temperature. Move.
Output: -20 °F
